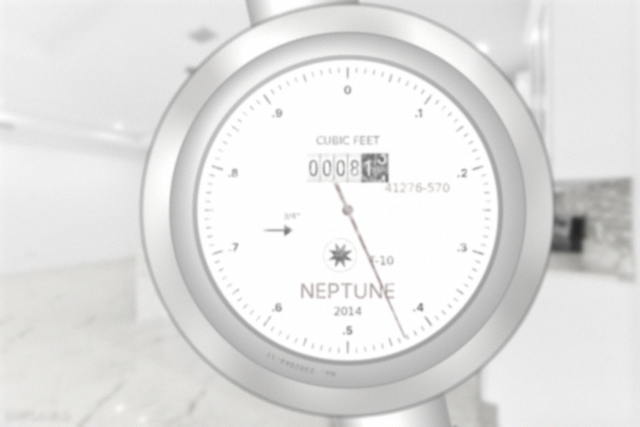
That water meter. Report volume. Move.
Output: 813.43 ft³
